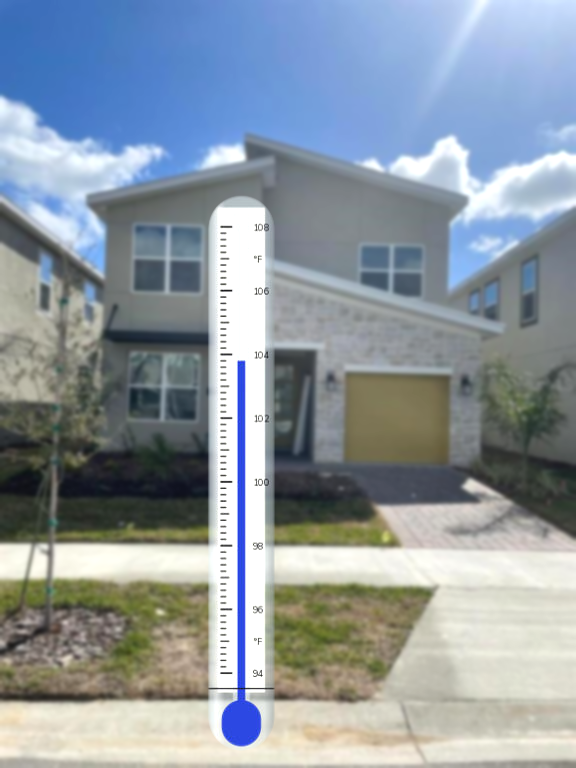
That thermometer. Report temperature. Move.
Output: 103.8 °F
